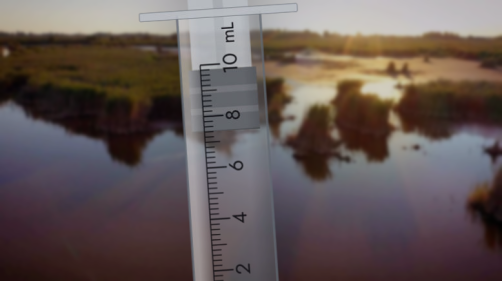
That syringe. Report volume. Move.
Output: 7.4 mL
